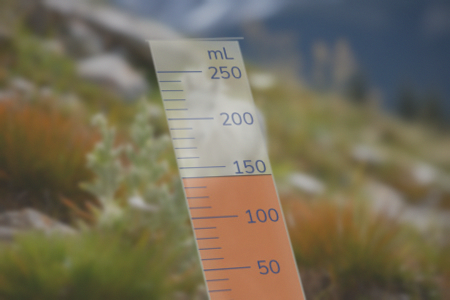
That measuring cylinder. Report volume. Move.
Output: 140 mL
